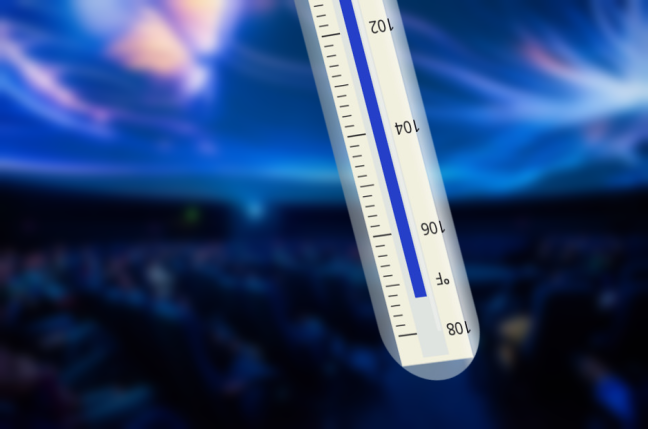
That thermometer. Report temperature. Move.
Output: 107.3 °F
